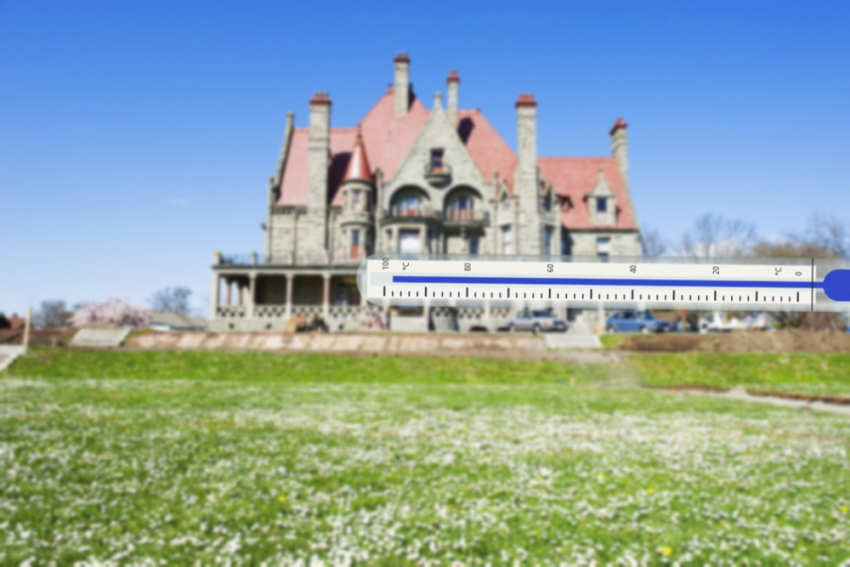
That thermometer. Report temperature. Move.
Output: 98 °C
